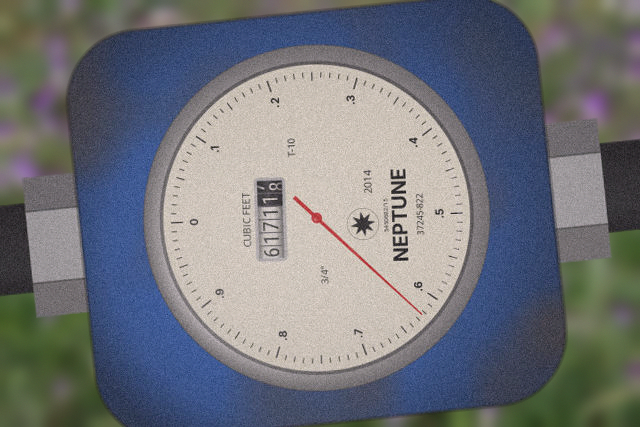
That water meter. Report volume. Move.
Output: 617117.62 ft³
